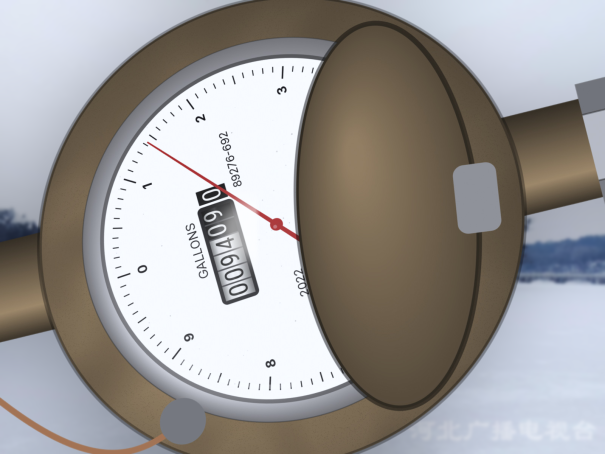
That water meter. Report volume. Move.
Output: 94091.4 gal
